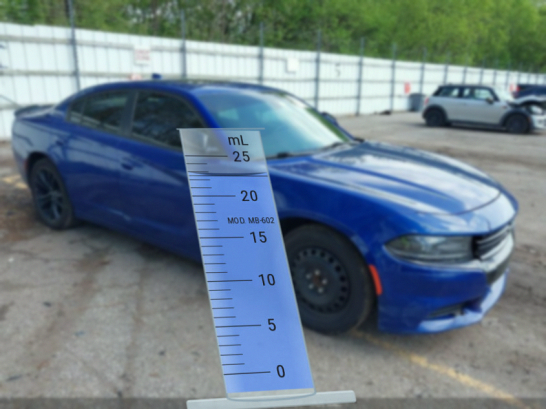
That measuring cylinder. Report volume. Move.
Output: 22.5 mL
